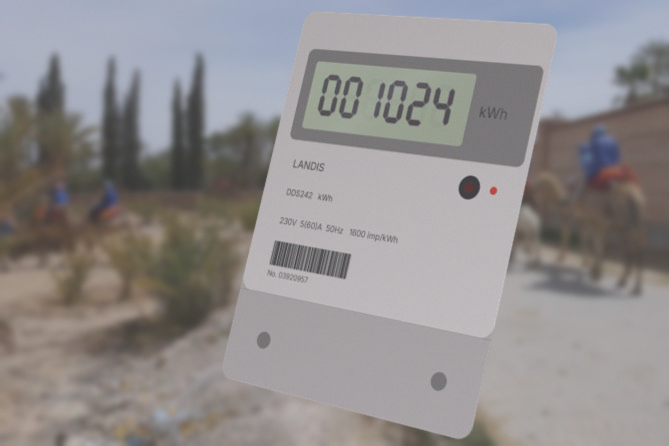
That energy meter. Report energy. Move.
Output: 1024 kWh
